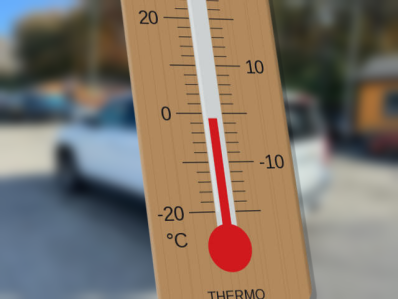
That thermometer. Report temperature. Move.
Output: -1 °C
